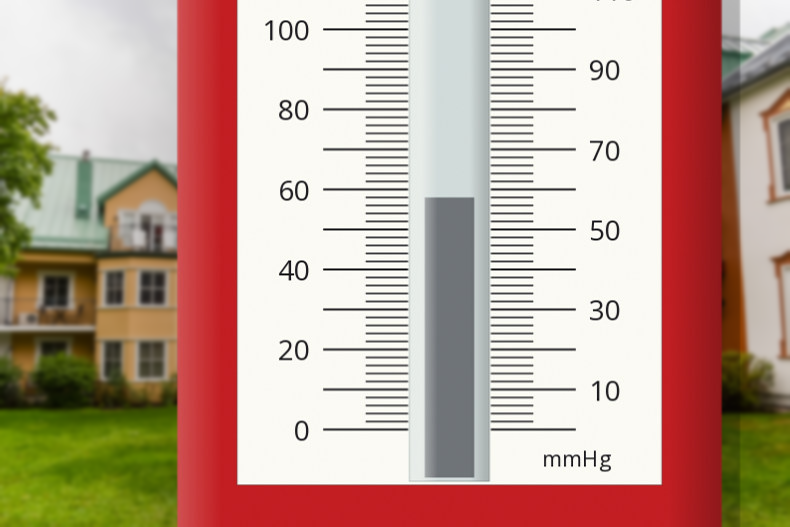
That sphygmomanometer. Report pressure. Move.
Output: 58 mmHg
